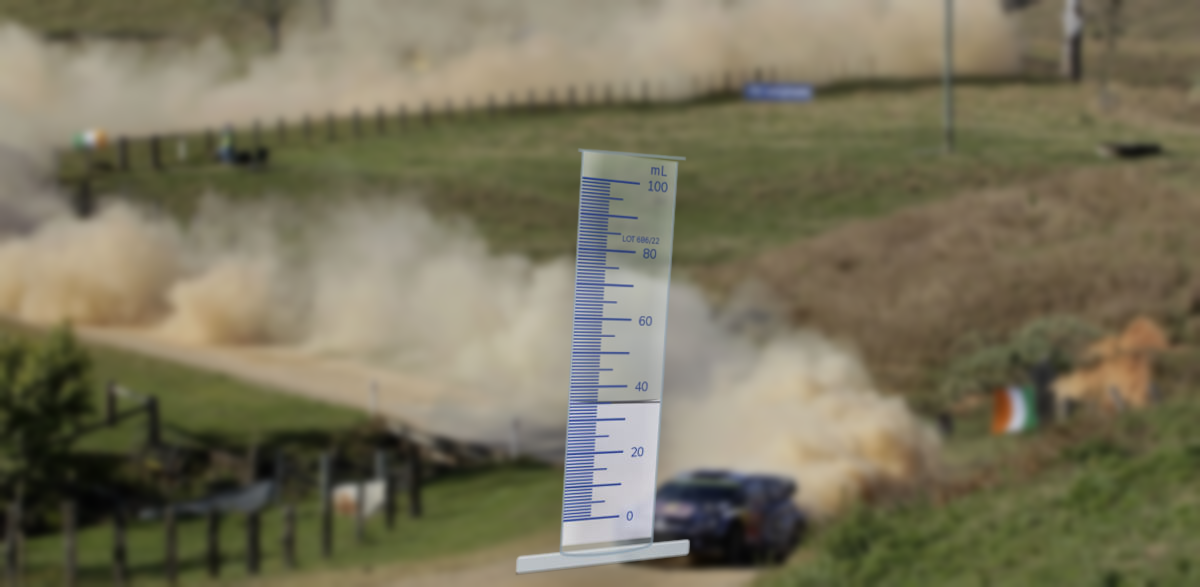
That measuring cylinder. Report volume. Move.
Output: 35 mL
